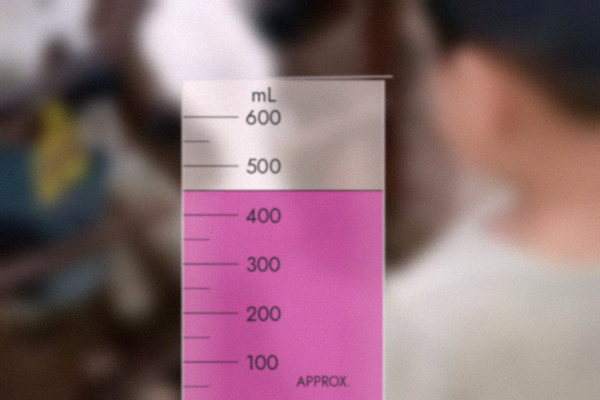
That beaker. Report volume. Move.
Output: 450 mL
